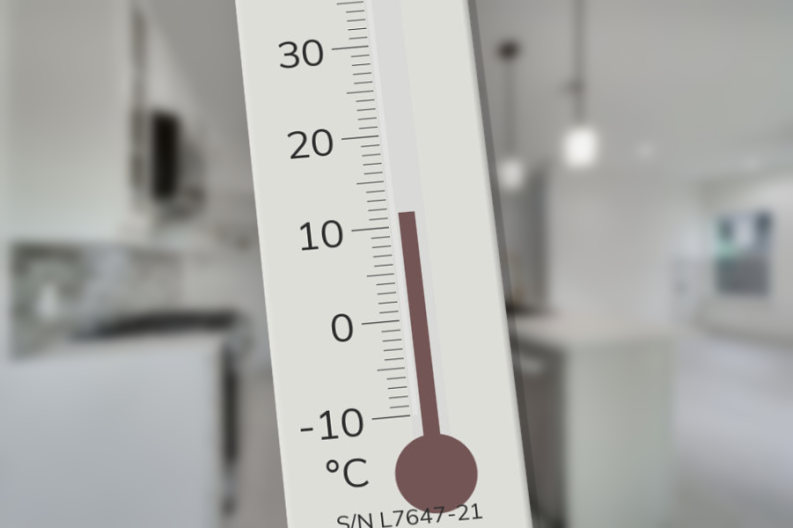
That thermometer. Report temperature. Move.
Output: 11.5 °C
